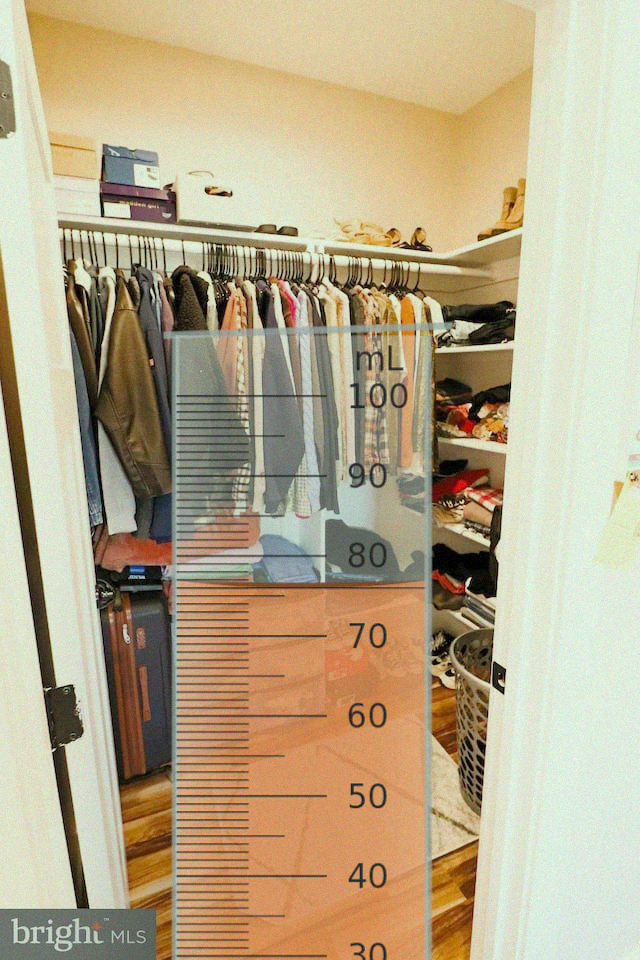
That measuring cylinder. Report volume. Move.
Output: 76 mL
